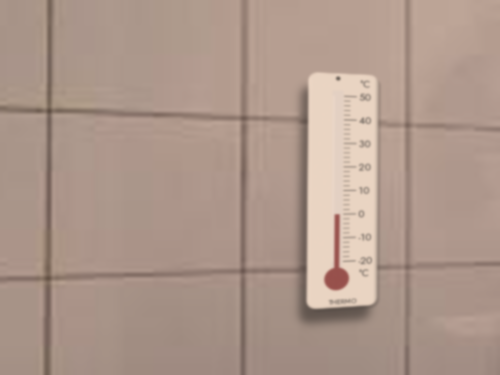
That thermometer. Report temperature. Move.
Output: 0 °C
